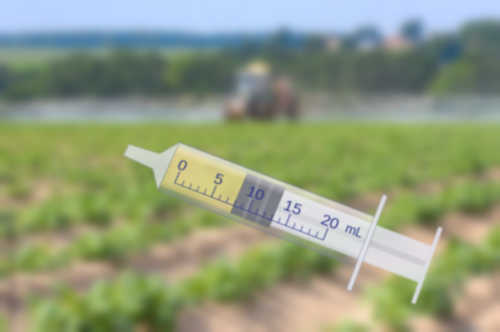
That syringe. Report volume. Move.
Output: 8 mL
